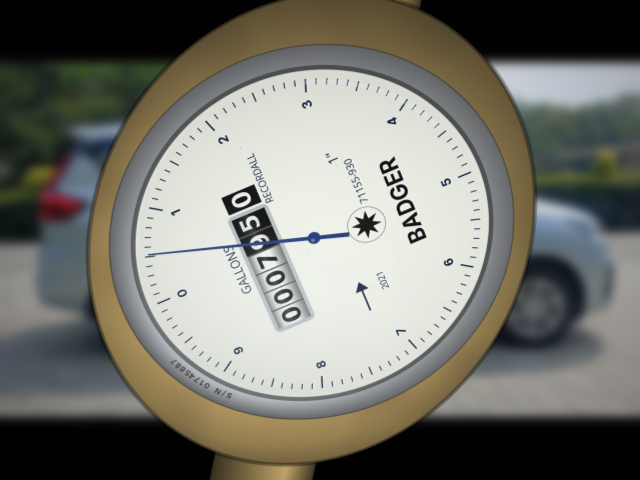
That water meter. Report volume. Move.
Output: 7950.5 gal
